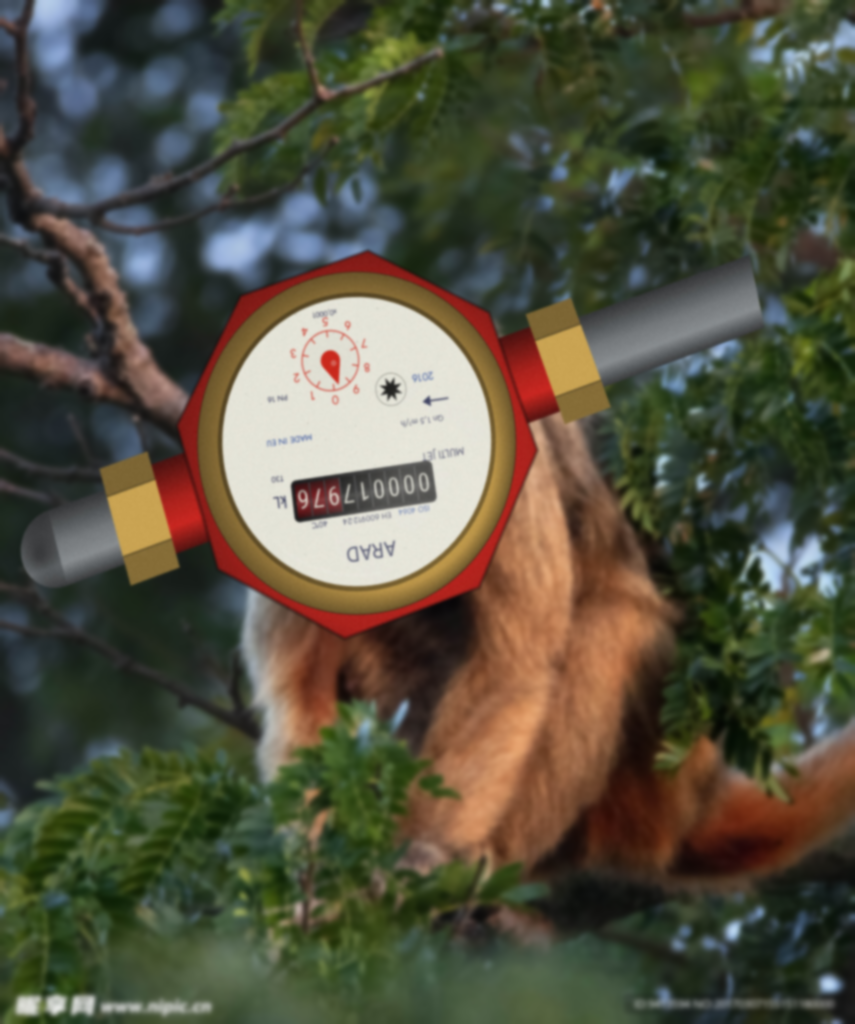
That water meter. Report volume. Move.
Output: 17.9759 kL
